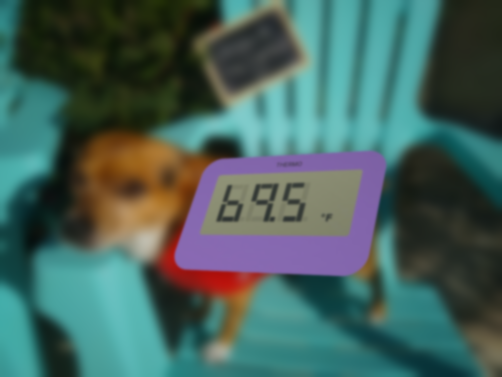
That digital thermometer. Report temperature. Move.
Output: 69.5 °F
